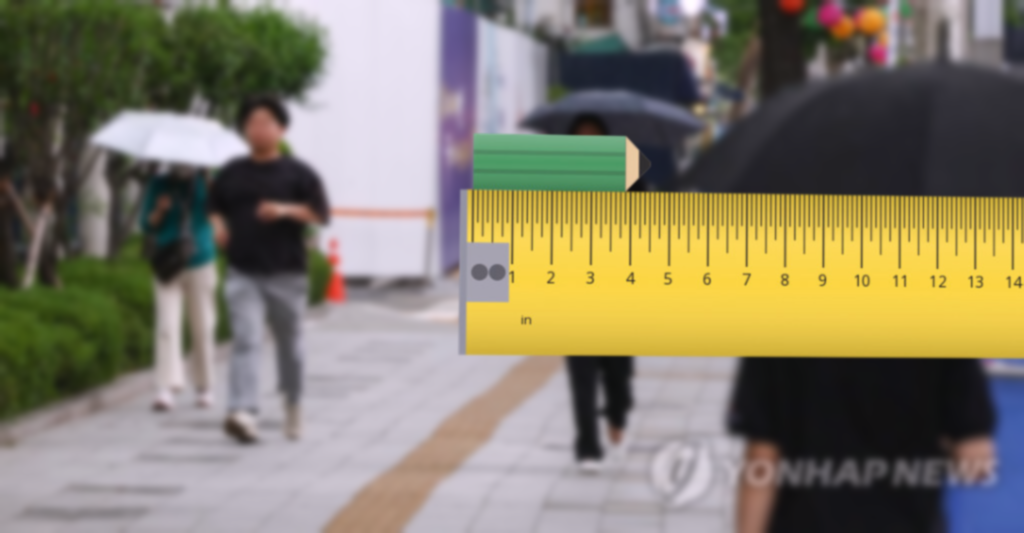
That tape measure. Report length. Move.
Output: 4.5 in
